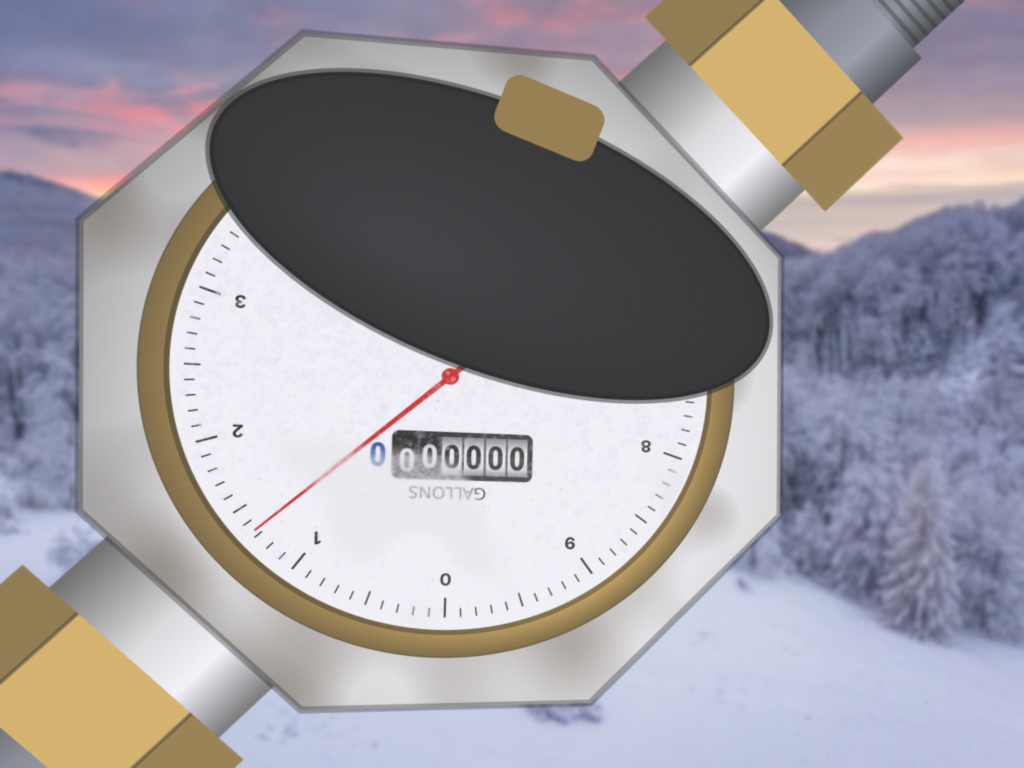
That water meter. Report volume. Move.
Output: 1.3 gal
